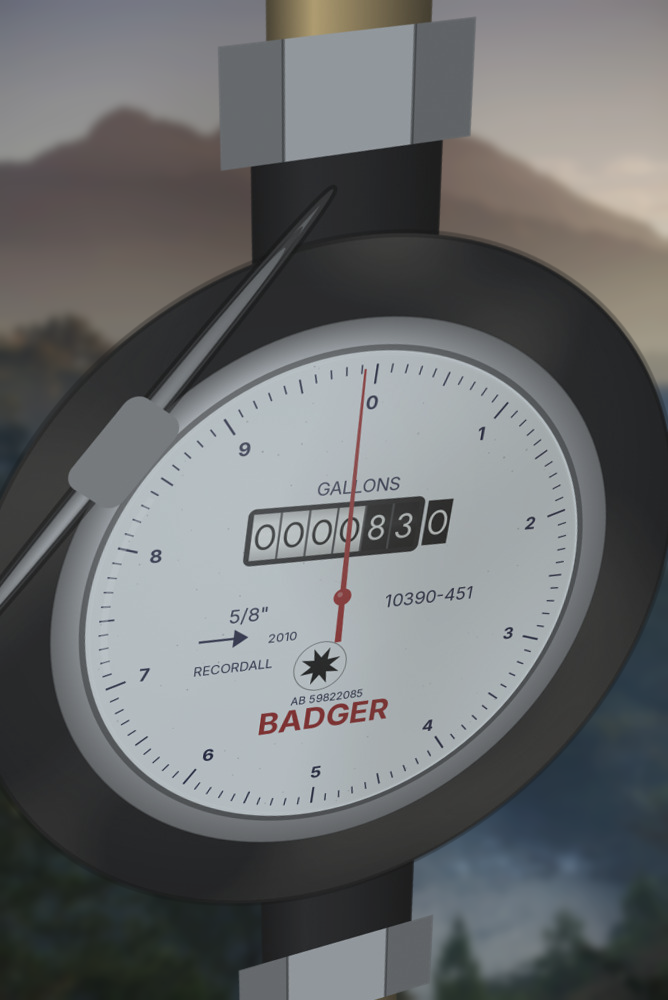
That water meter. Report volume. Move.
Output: 829.9 gal
